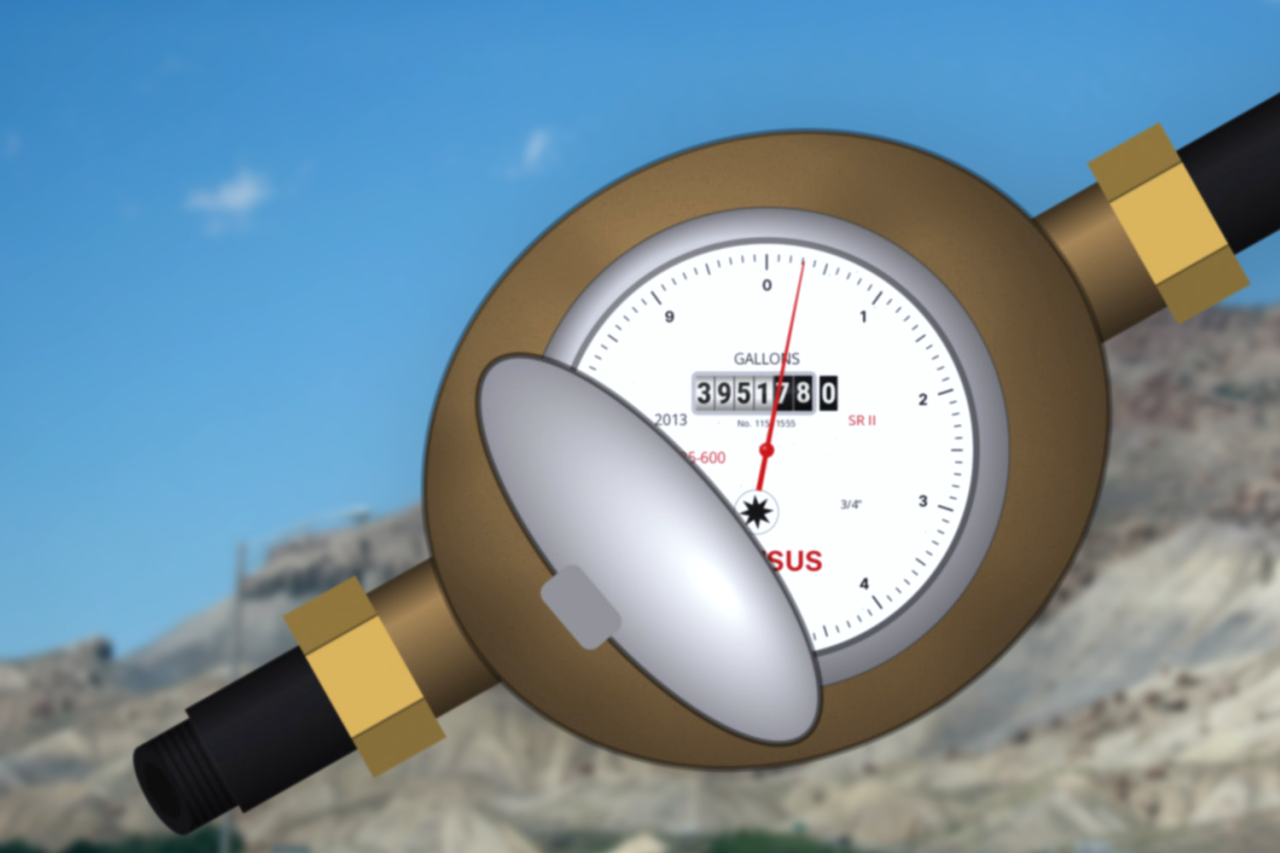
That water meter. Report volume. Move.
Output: 3951780.3 gal
